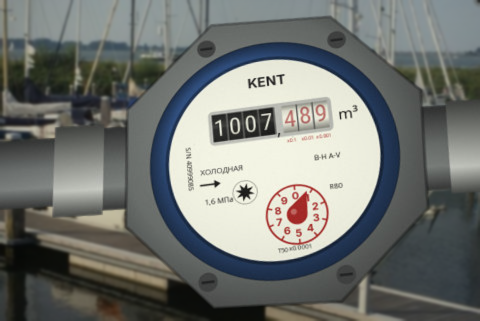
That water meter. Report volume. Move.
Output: 1007.4890 m³
